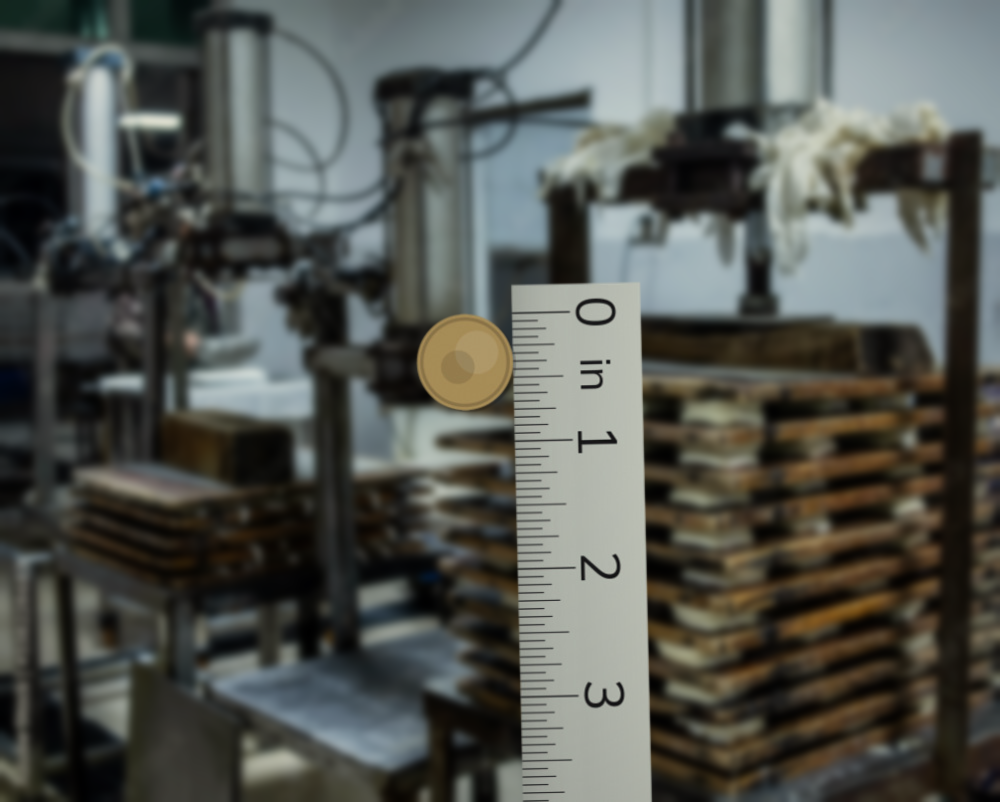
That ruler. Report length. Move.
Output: 0.75 in
